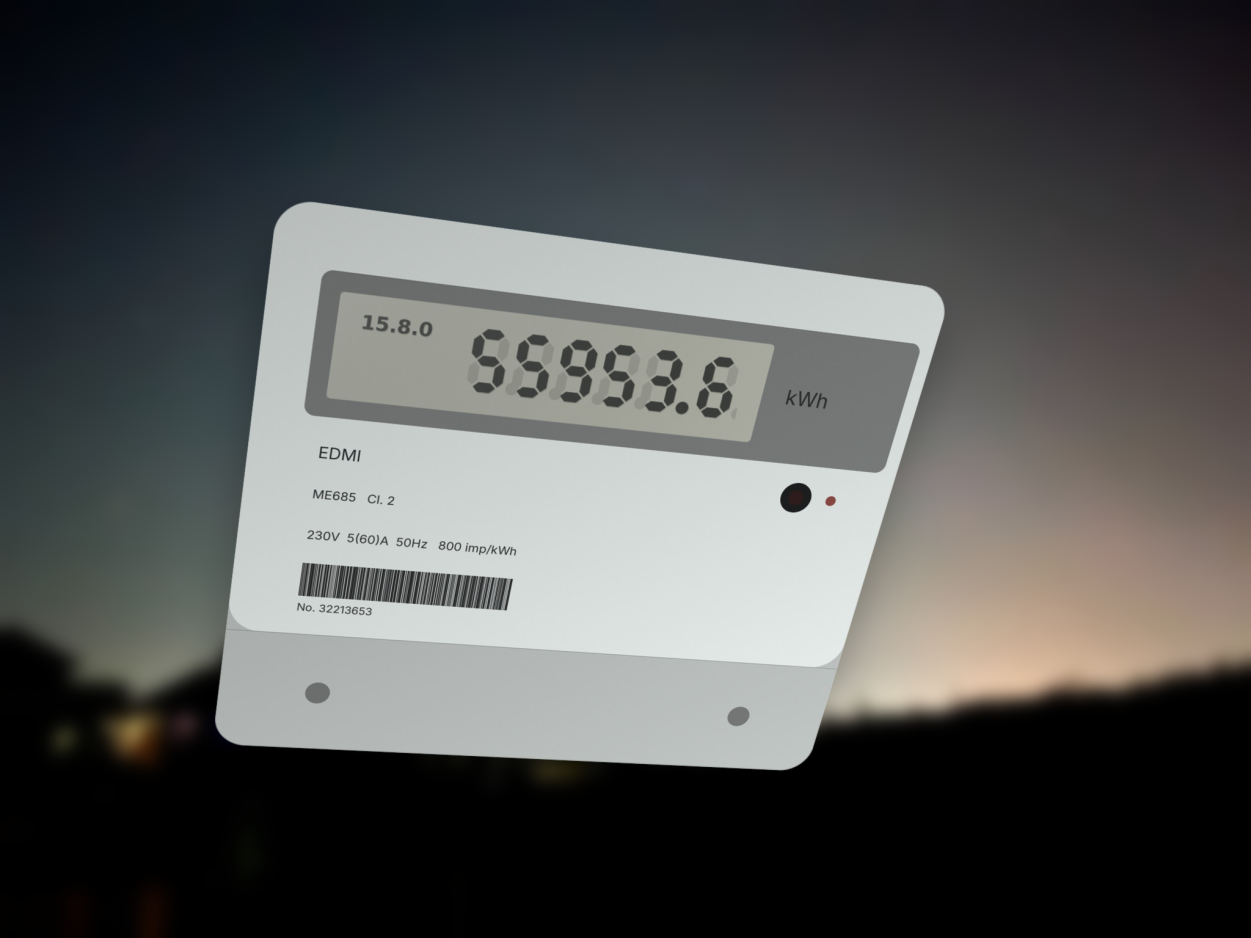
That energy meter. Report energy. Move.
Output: 55953.6 kWh
